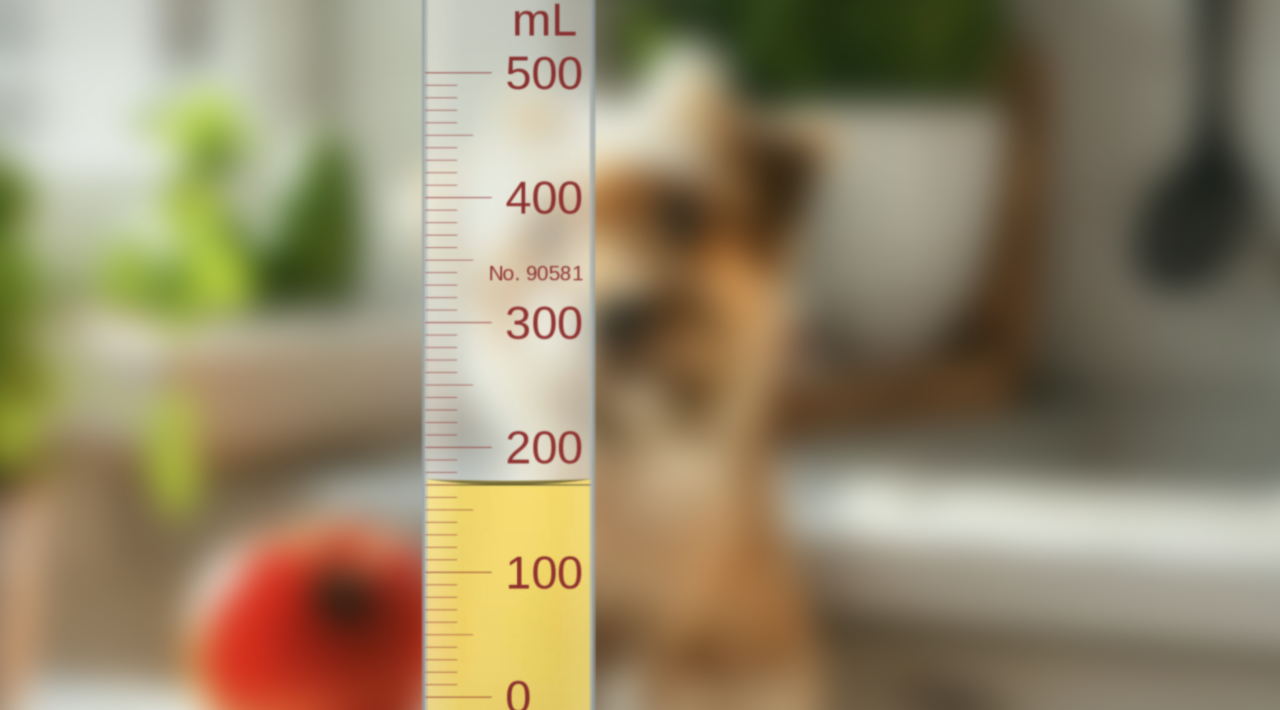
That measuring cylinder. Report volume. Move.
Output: 170 mL
